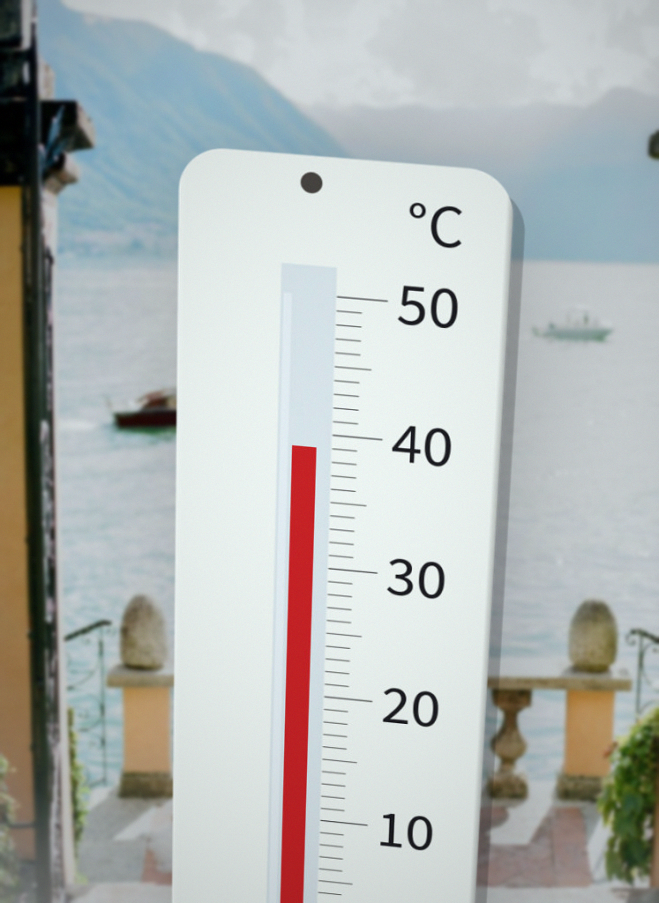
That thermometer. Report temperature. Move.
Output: 39 °C
